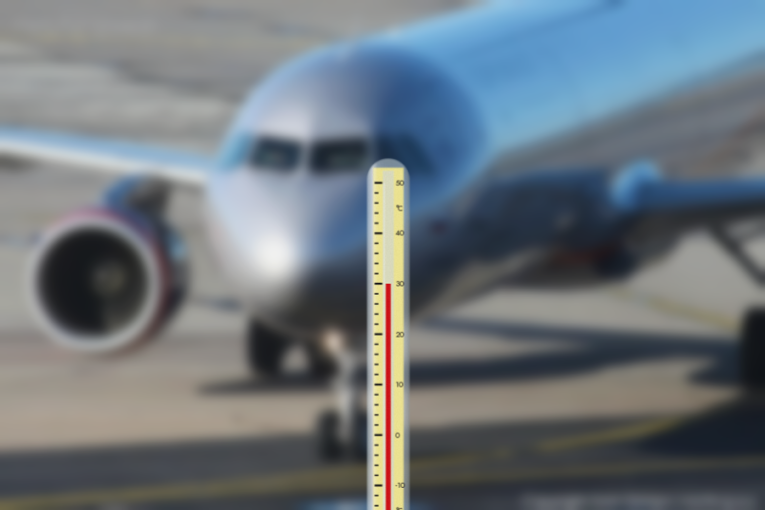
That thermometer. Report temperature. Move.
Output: 30 °C
